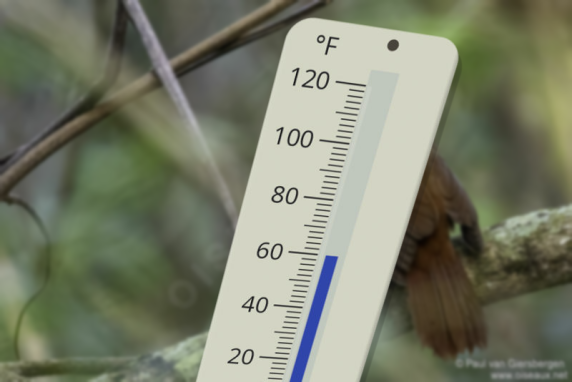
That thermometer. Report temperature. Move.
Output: 60 °F
